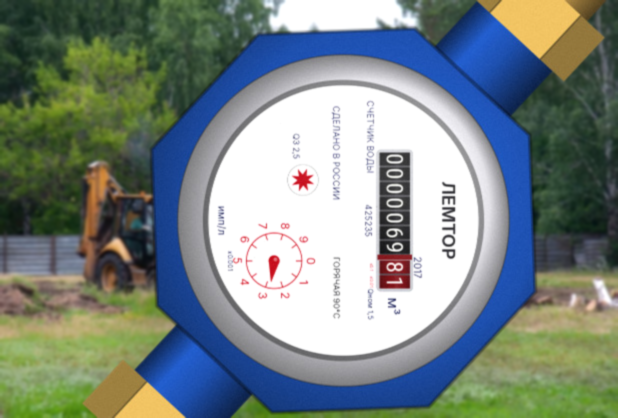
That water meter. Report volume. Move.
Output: 69.812 m³
